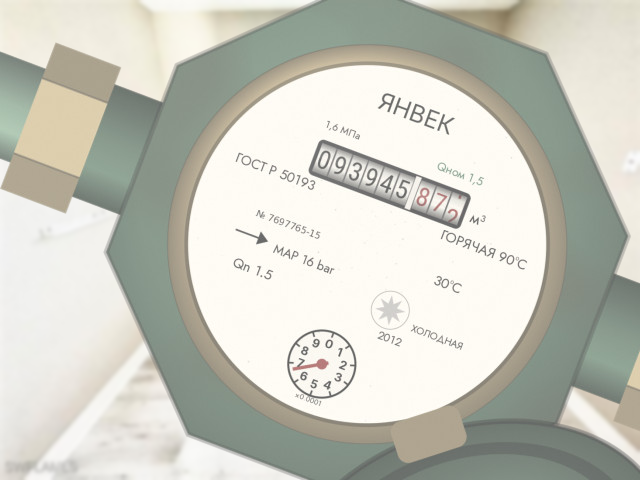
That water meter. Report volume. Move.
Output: 93945.8716 m³
